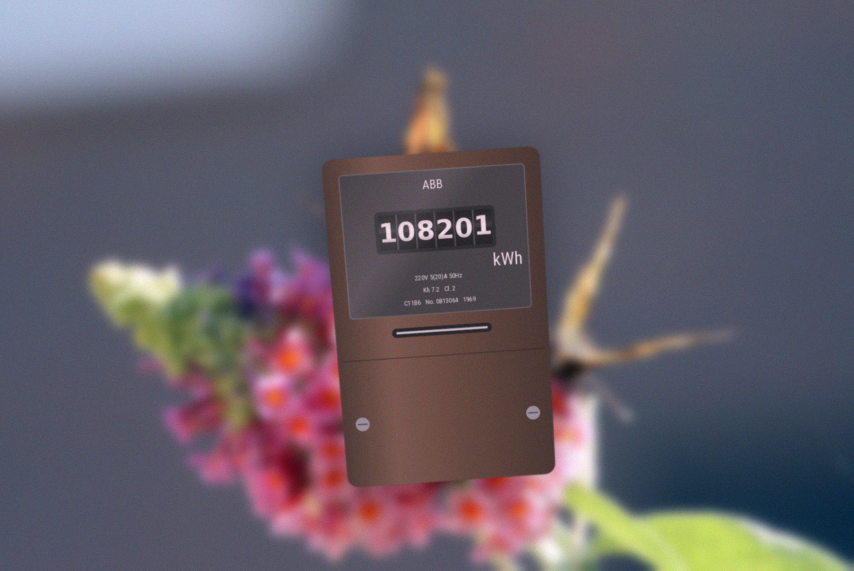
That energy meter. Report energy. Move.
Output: 108201 kWh
